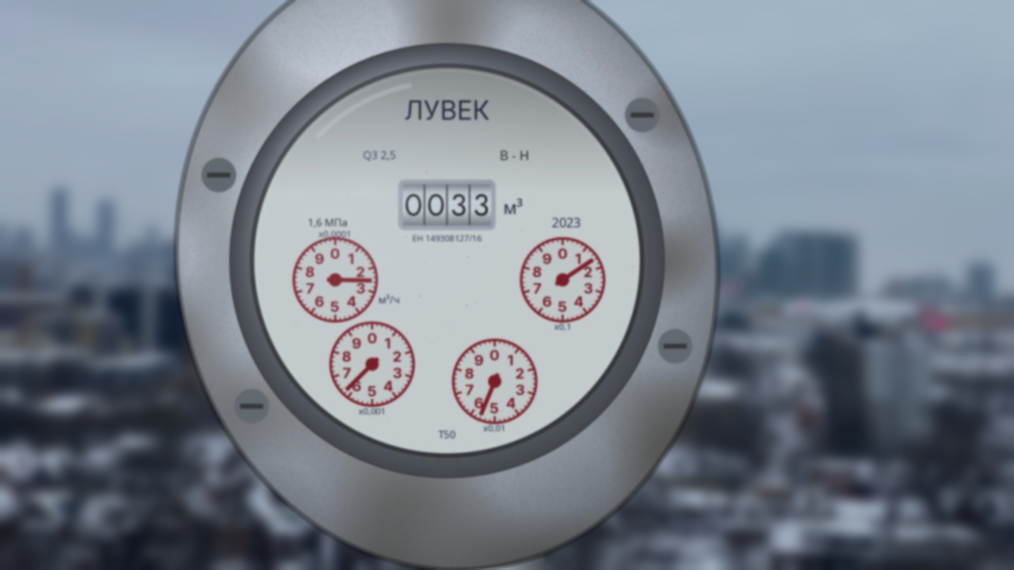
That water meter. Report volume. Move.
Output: 33.1562 m³
